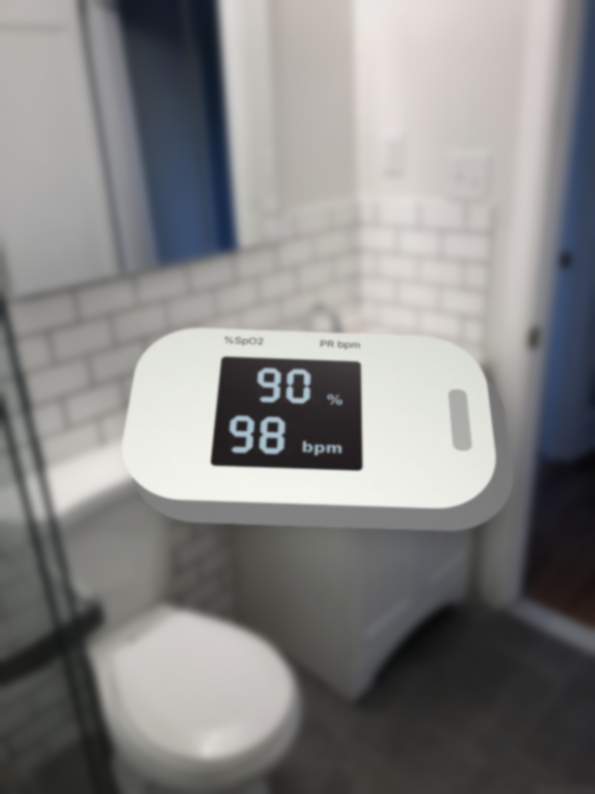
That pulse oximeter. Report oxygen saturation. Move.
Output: 90 %
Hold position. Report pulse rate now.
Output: 98 bpm
